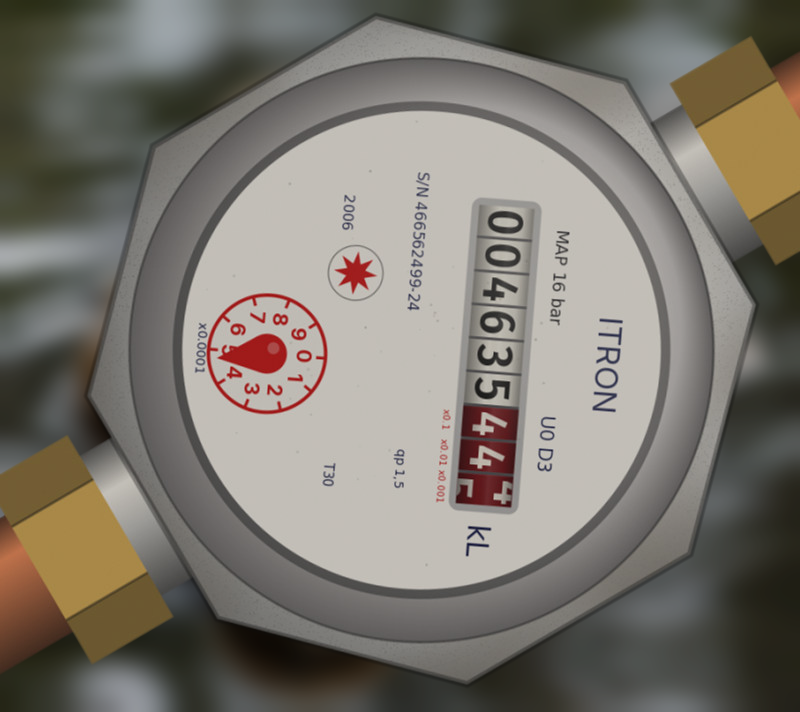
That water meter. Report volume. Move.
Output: 4635.4444 kL
